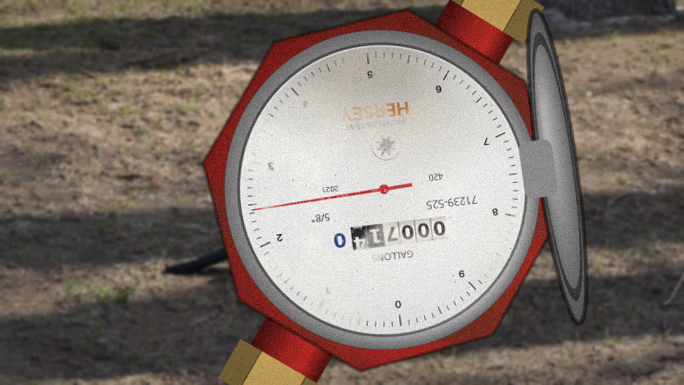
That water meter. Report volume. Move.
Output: 7142.4 gal
